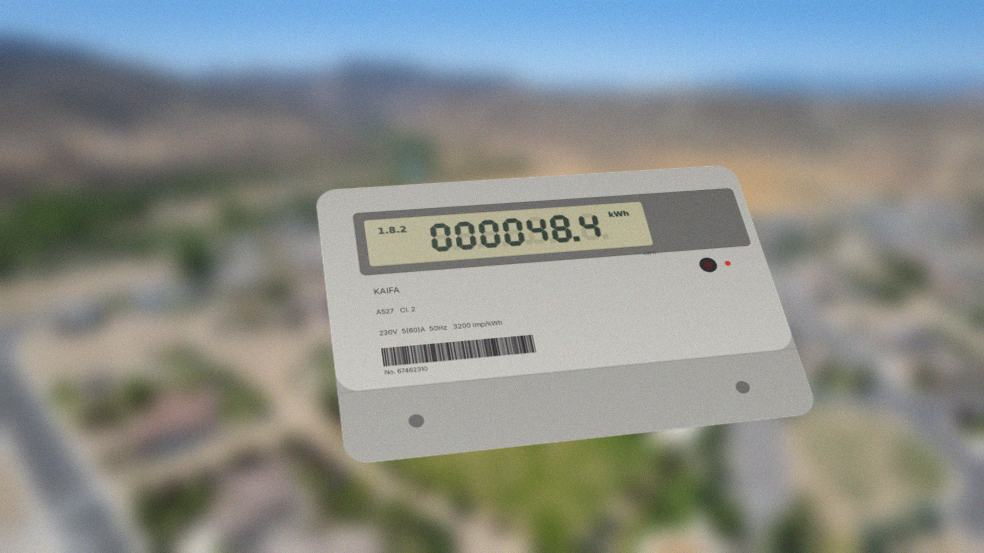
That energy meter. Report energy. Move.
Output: 48.4 kWh
